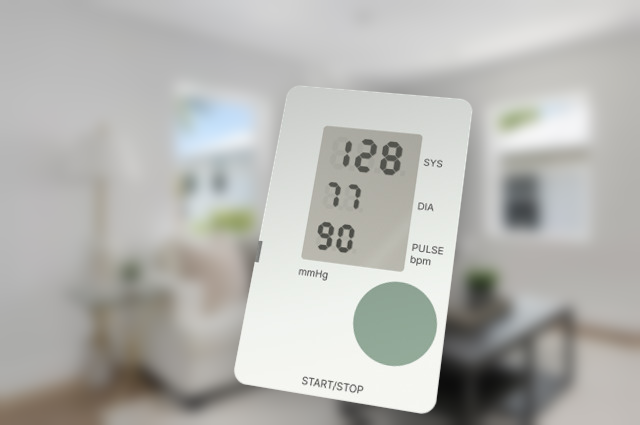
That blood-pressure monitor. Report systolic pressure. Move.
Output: 128 mmHg
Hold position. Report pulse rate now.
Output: 90 bpm
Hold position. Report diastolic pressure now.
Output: 77 mmHg
